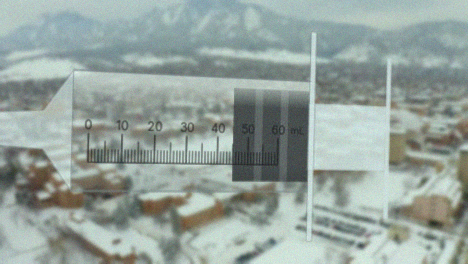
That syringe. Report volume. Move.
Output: 45 mL
